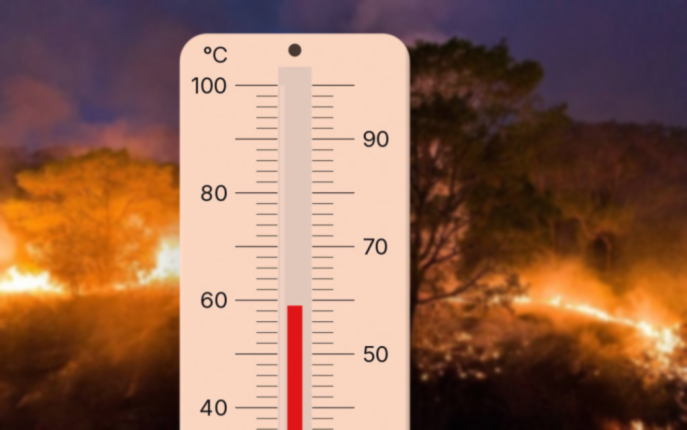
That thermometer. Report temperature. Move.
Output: 59 °C
